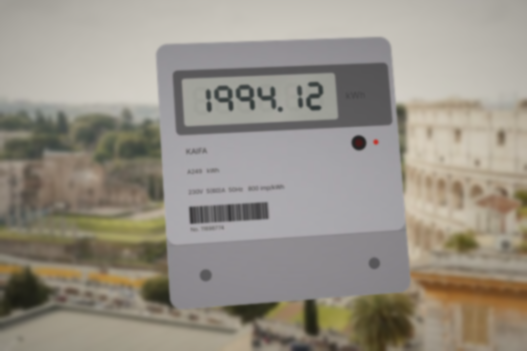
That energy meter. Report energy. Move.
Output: 1994.12 kWh
